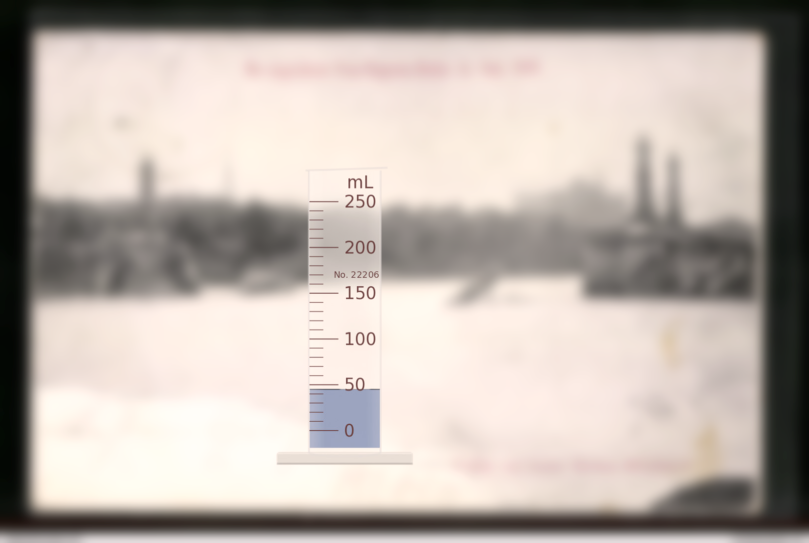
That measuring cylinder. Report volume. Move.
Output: 45 mL
